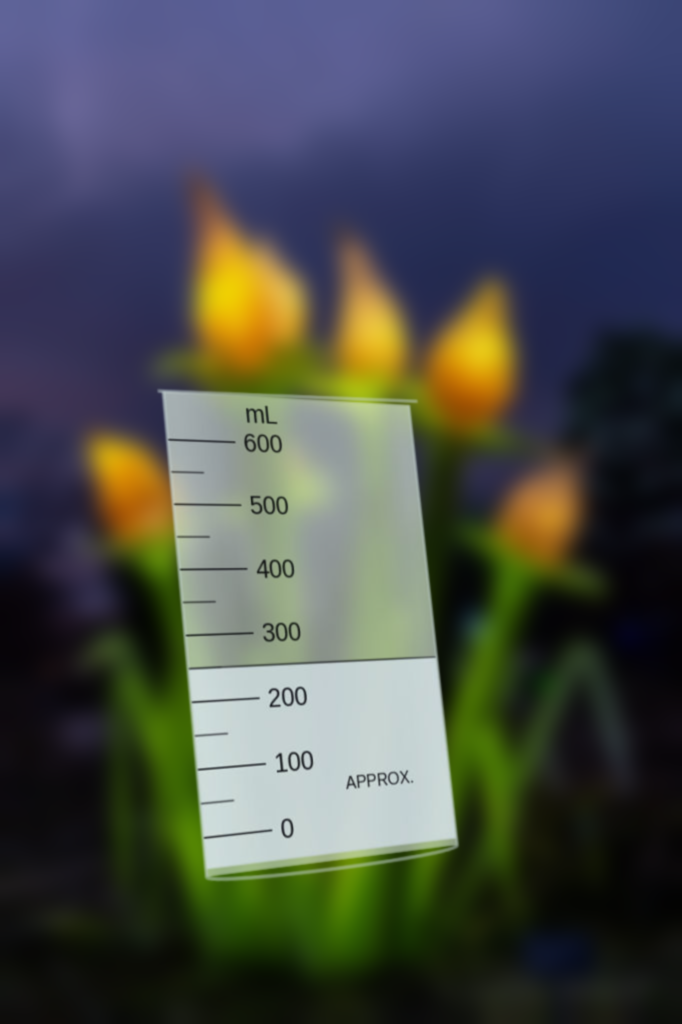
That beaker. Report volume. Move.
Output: 250 mL
